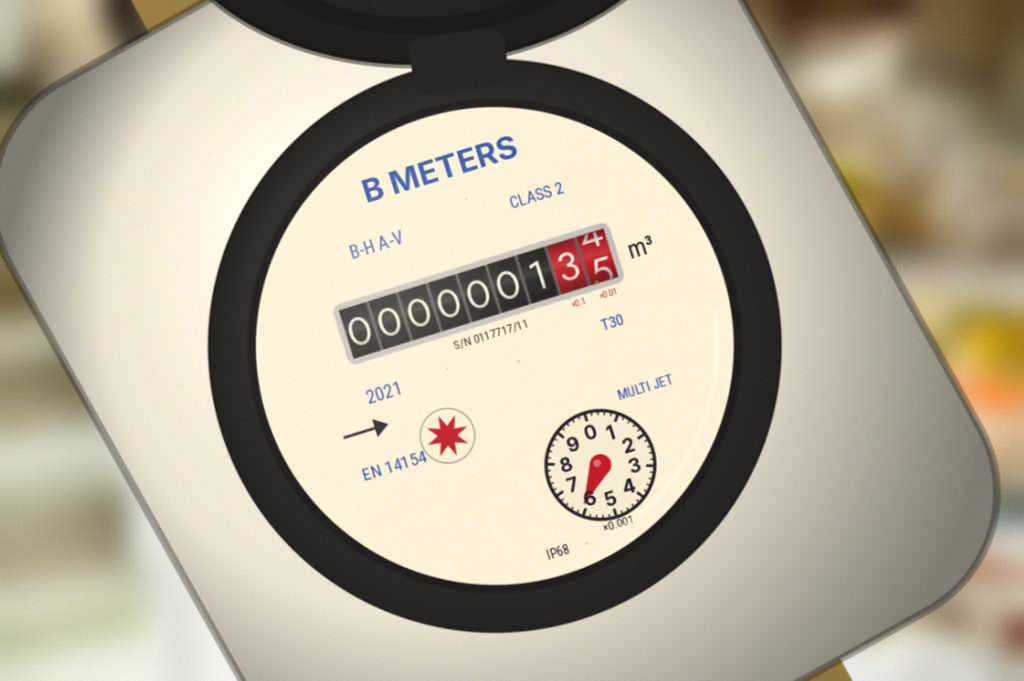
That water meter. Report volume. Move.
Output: 1.346 m³
